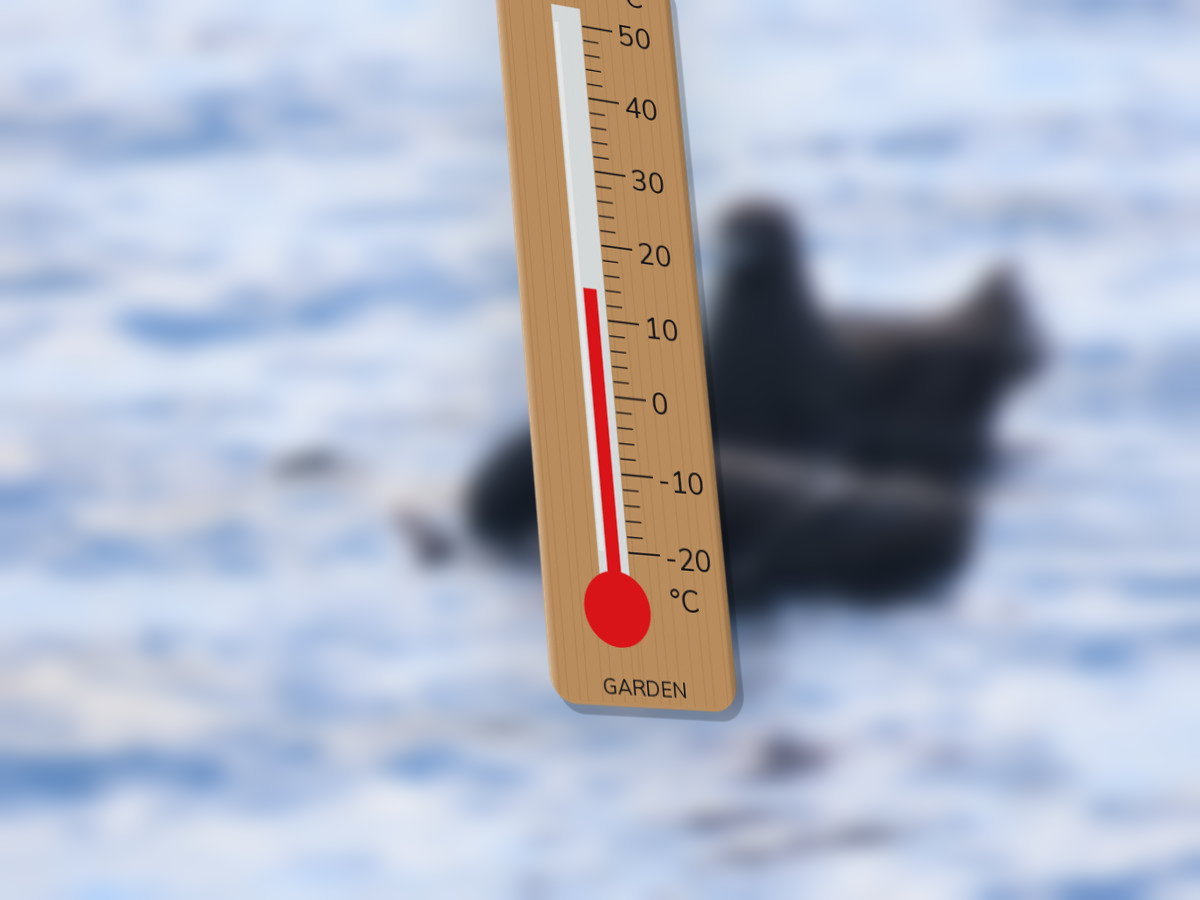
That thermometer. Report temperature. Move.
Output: 14 °C
